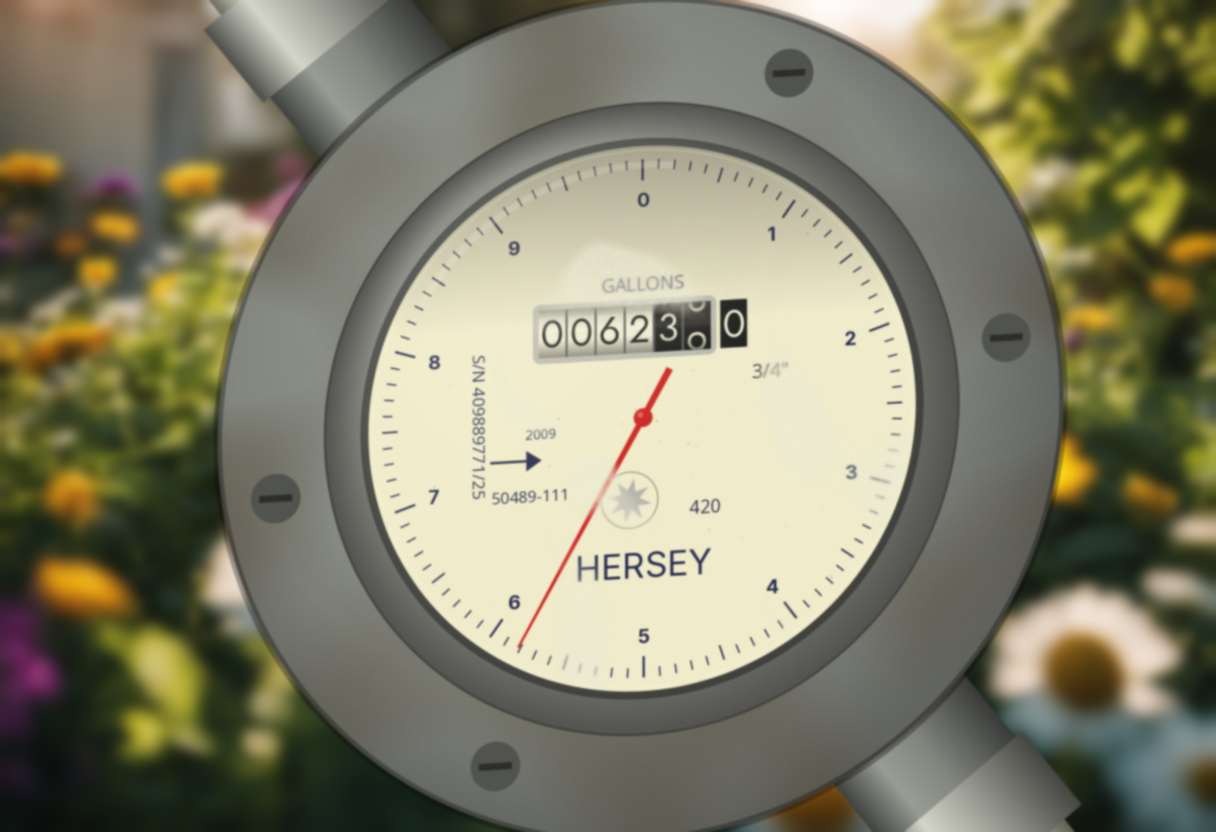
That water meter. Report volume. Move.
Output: 62385.8 gal
